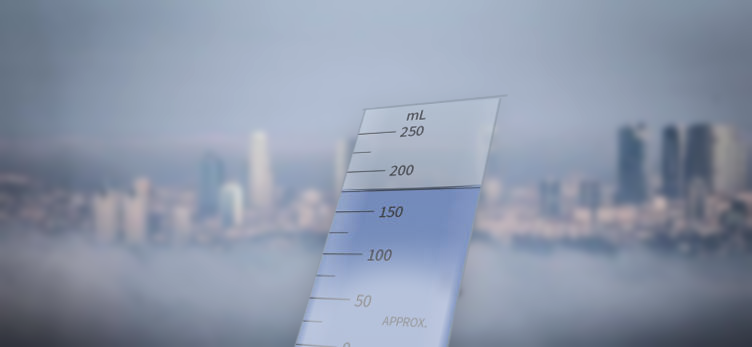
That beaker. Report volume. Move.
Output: 175 mL
